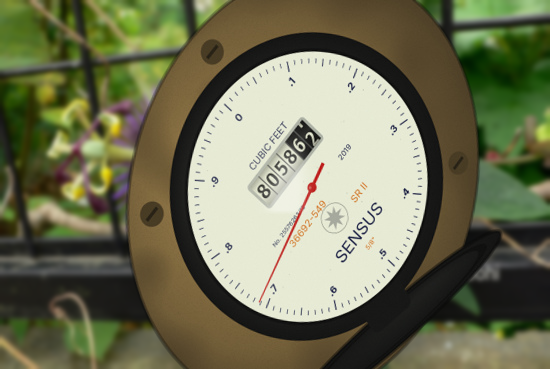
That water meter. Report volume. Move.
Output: 805861.71 ft³
